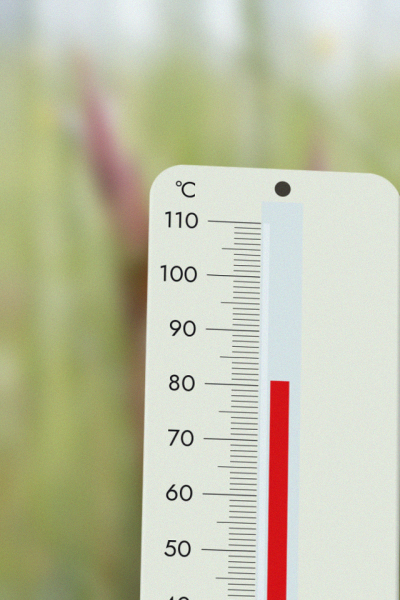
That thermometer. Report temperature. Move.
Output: 81 °C
